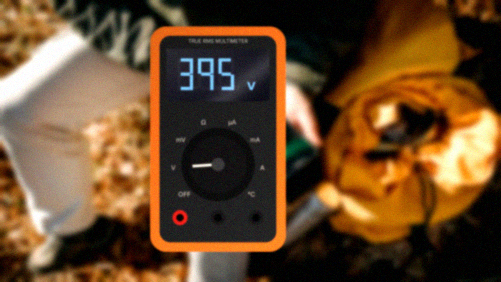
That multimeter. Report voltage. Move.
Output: 395 V
